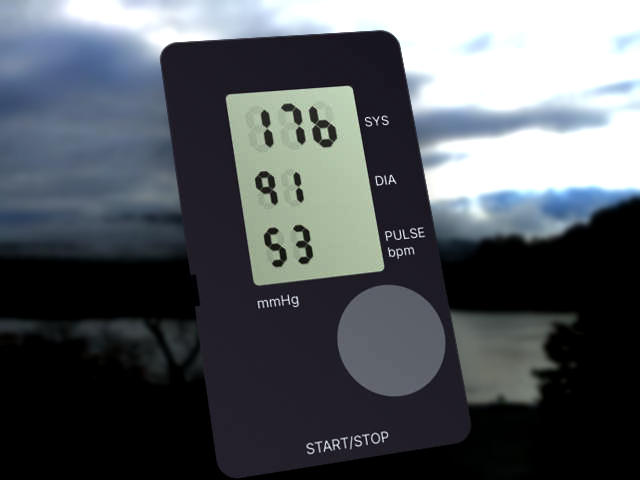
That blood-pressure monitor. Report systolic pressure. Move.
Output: 176 mmHg
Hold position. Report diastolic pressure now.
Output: 91 mmHg
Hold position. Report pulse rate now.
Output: 53 bpm
